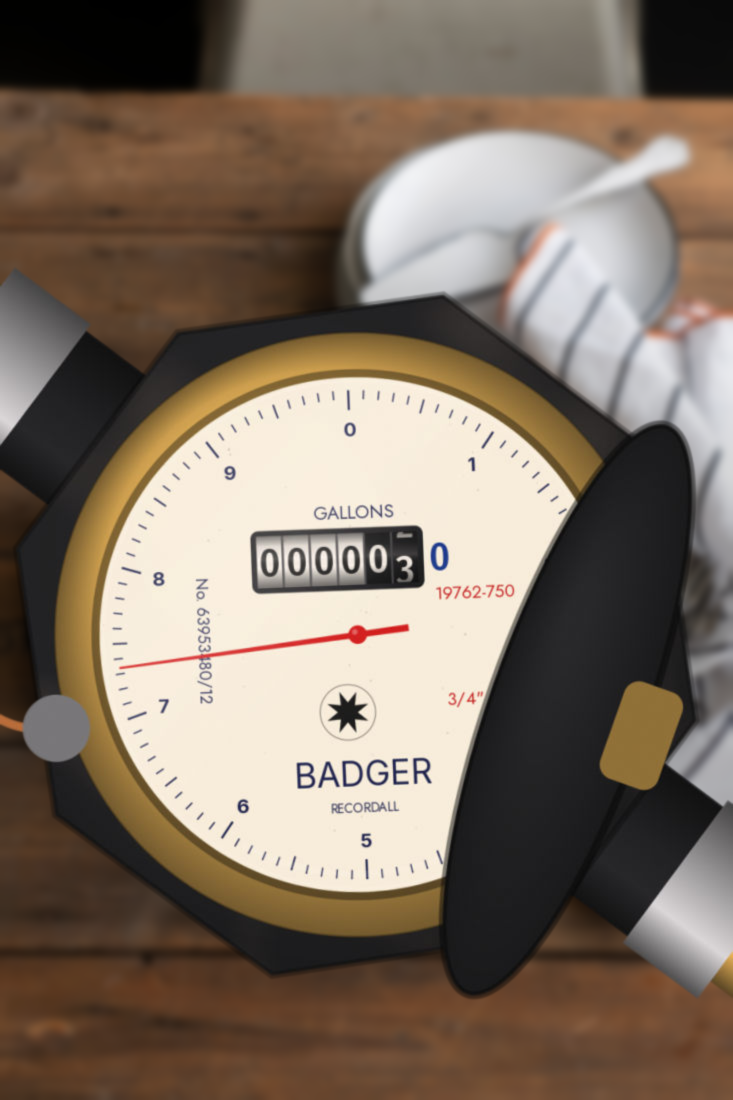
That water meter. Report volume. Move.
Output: 27.3 gal
